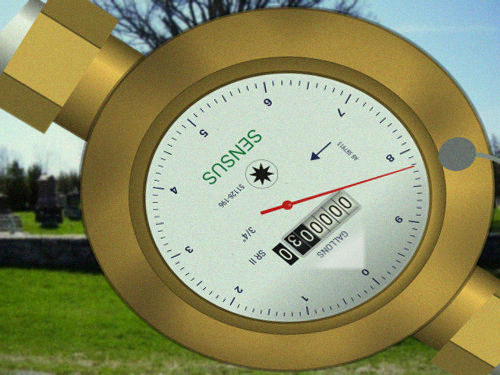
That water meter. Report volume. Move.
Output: 28.2 gal
